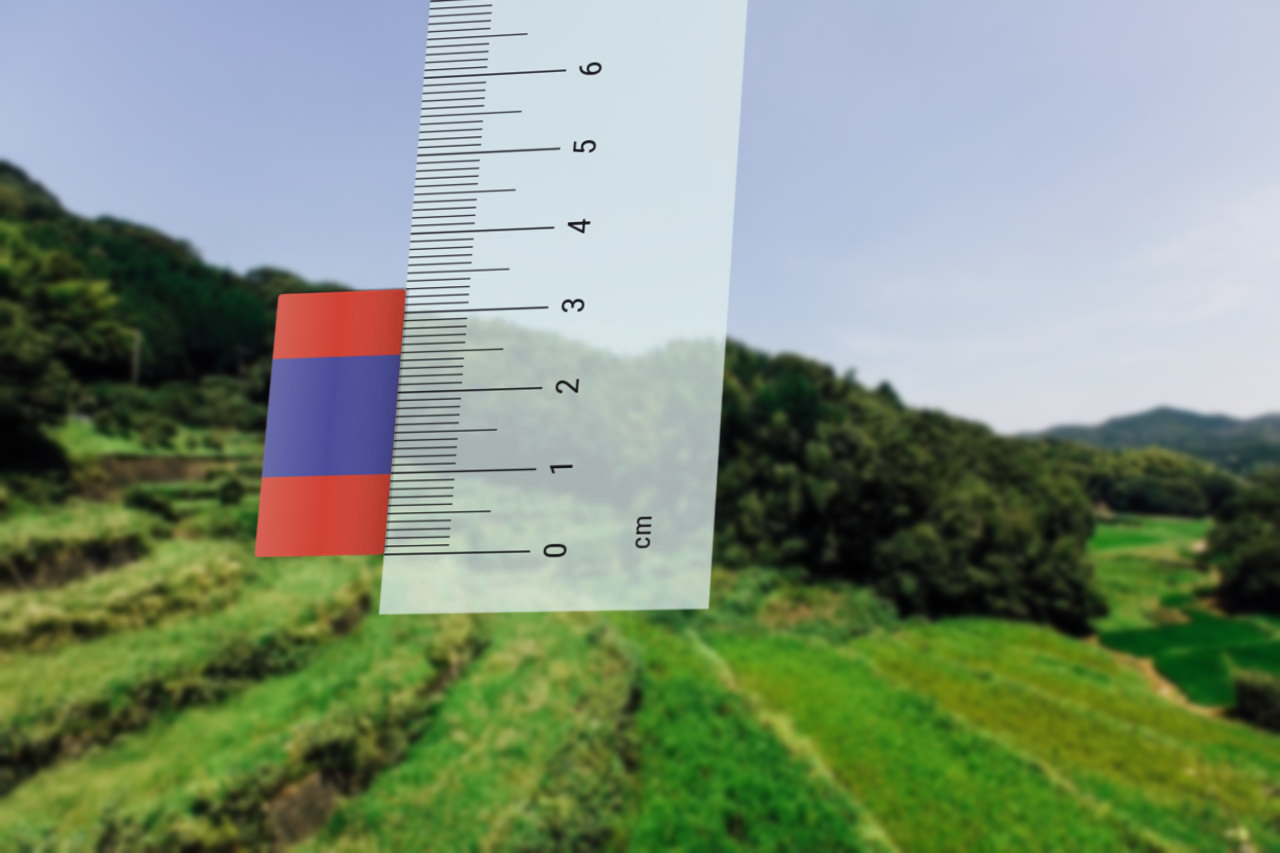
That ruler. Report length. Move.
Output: 3.3 cm
